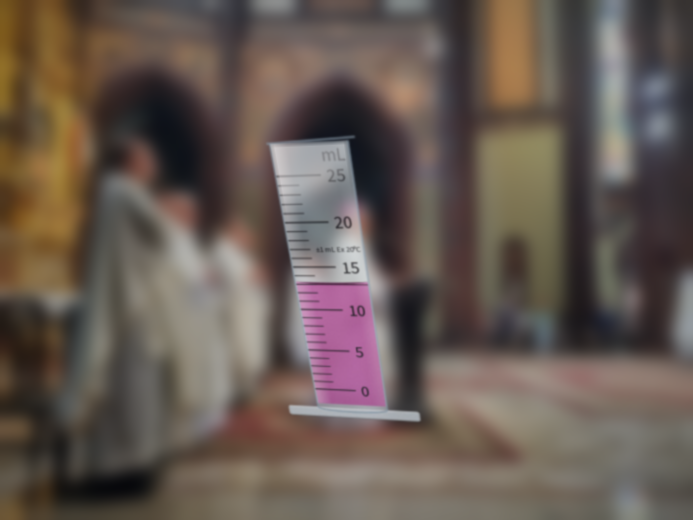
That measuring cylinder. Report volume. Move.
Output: 13 mL
